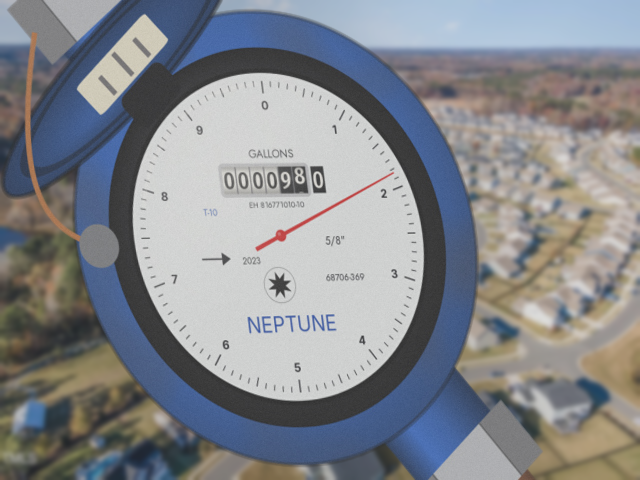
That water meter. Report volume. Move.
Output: 981.8 gal
